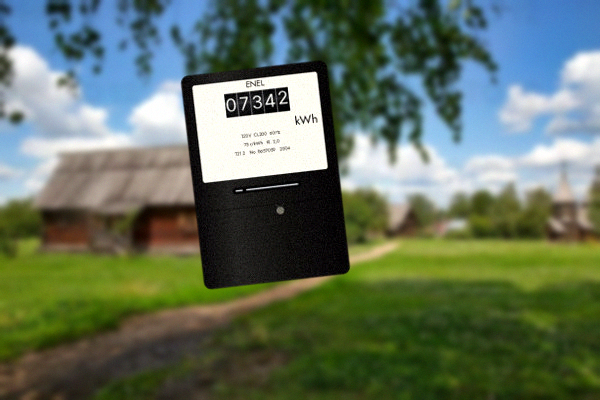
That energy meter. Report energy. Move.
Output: 7342 kWh
